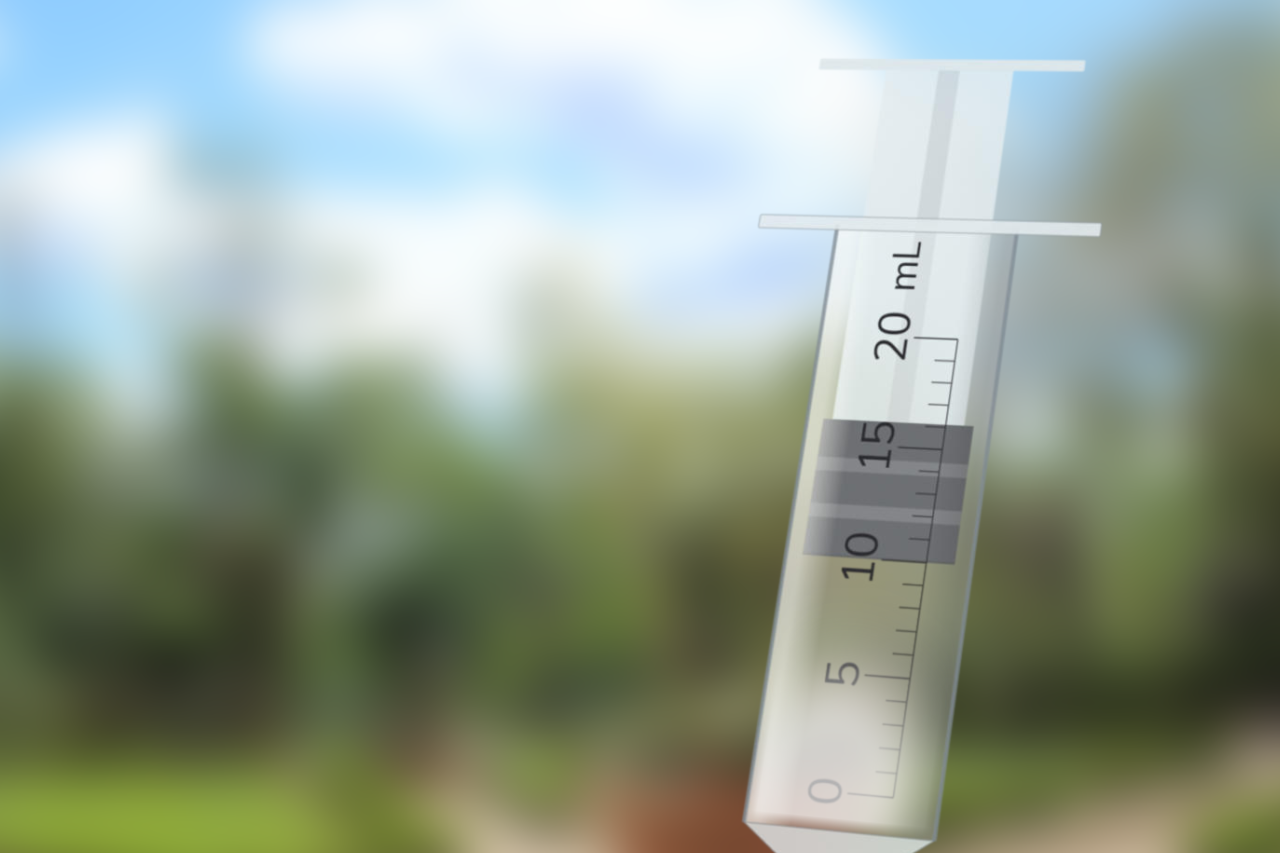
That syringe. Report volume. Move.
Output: 10 mL
